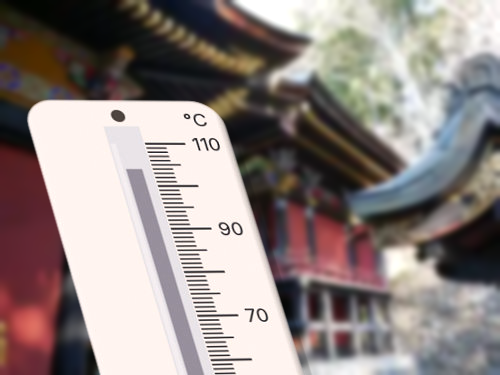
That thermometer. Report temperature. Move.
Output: 104 °C
